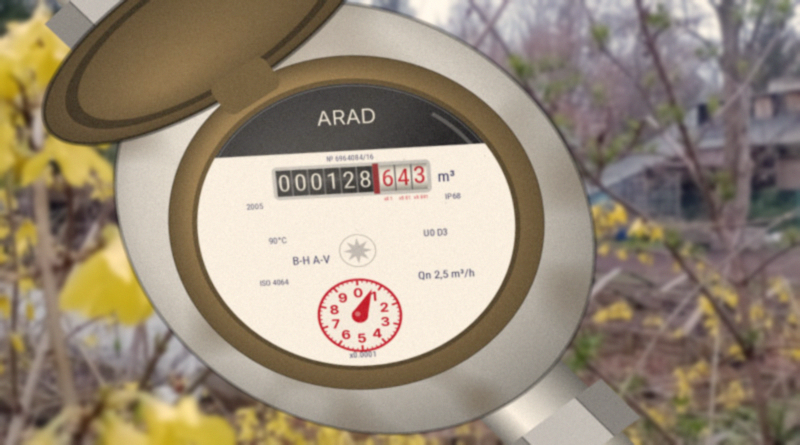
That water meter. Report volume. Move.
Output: 128.6430 m³
